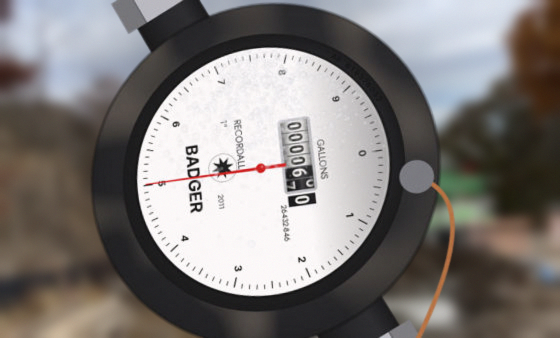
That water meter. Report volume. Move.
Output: 665.0 gal
